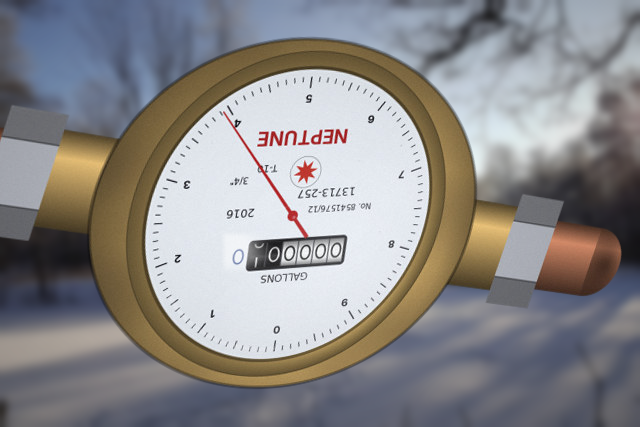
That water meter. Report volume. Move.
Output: 13.9 gal
